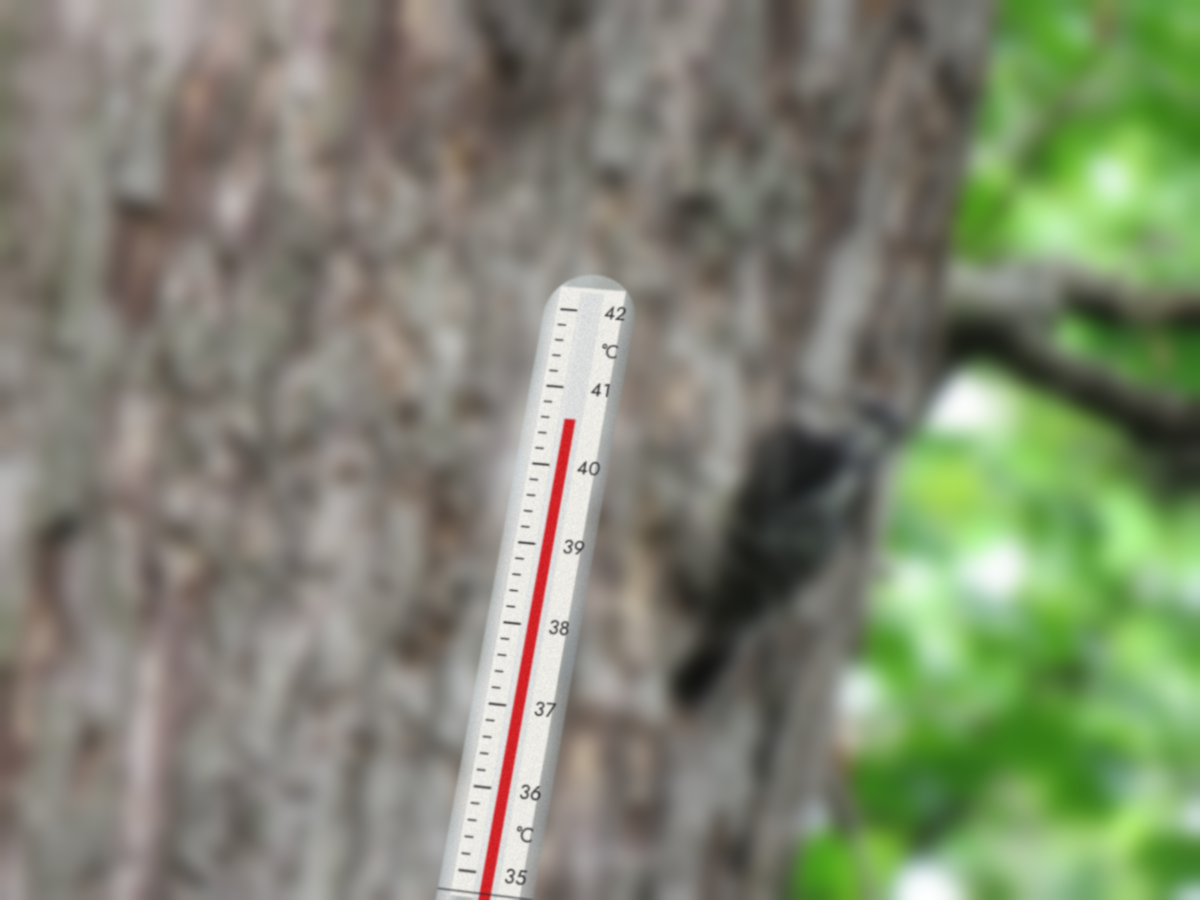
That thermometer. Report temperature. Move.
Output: 40.6 °C
